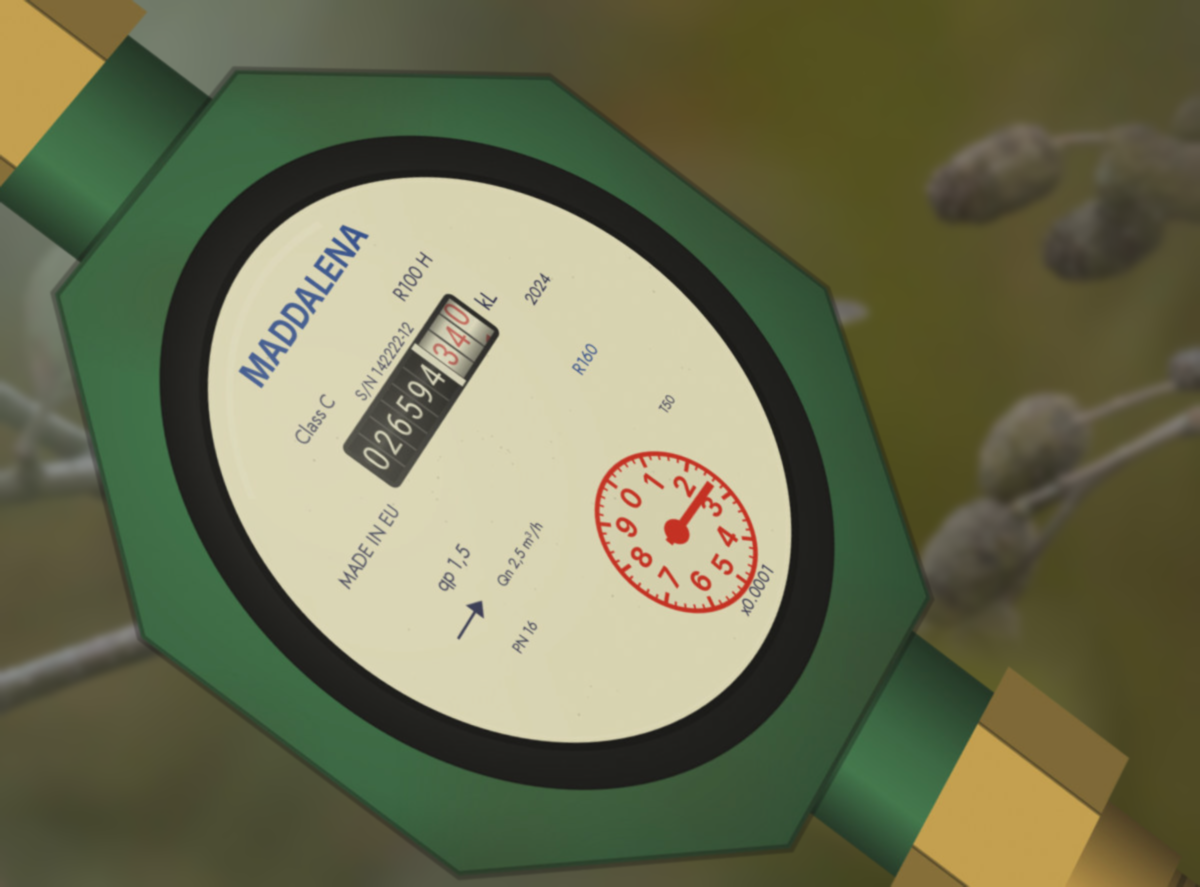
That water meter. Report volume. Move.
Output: 26594.3402 kL
